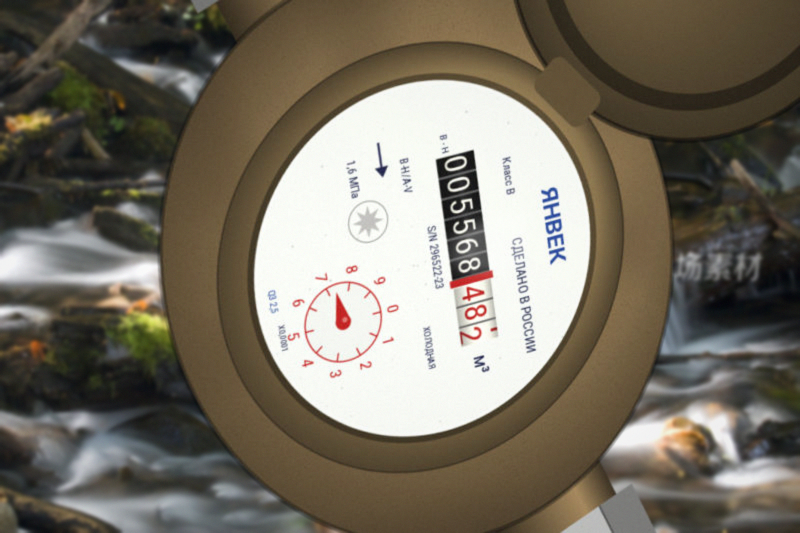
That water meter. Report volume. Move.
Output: 5568.4817 m³
